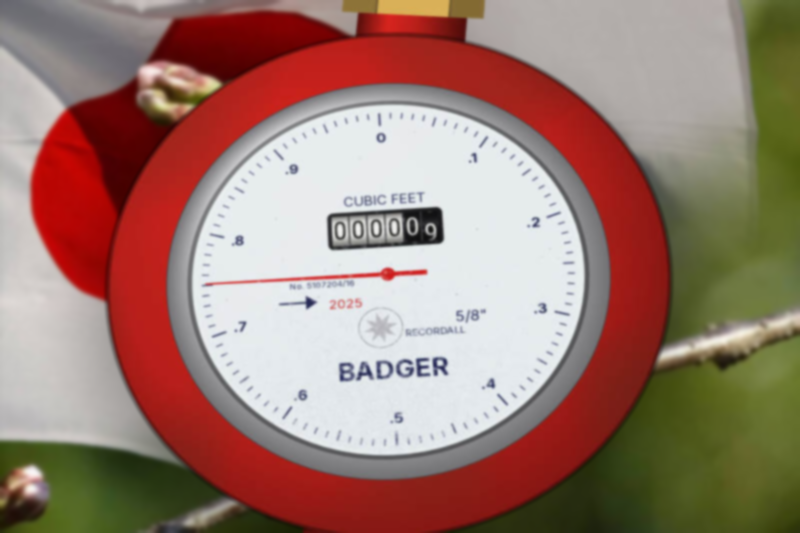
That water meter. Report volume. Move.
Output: 8.75 ft³
